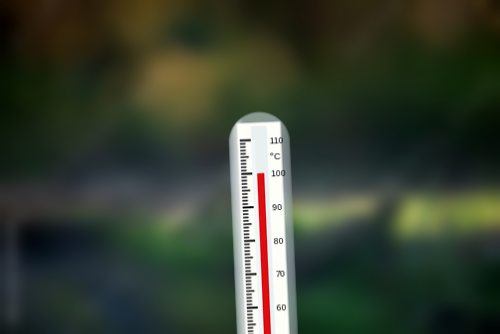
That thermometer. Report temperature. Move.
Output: 100 °C
